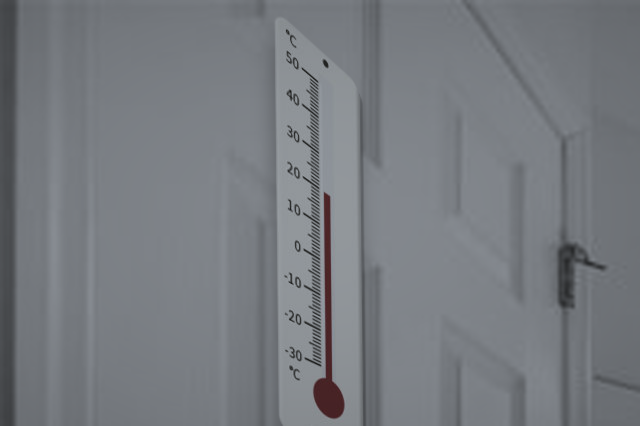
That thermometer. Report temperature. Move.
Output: 20 °C
